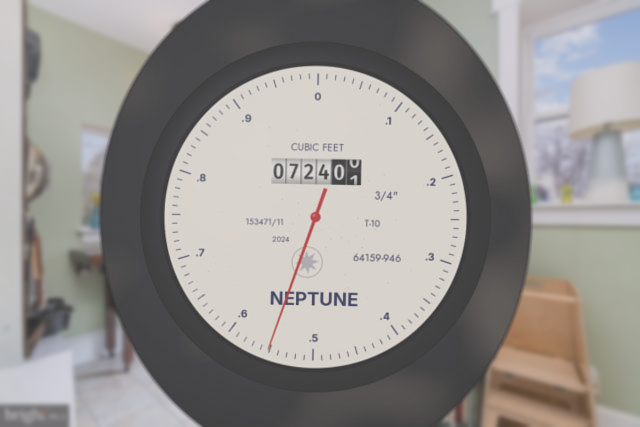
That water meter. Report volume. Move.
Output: 72400.55 ft³
